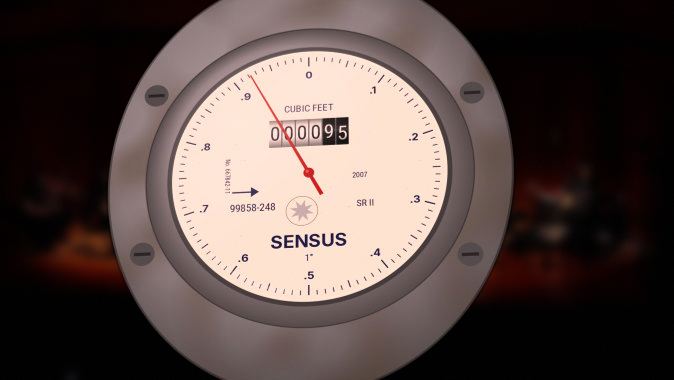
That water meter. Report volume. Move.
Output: 94.92 ft³
